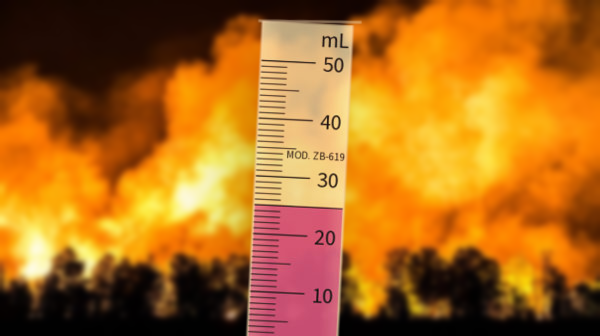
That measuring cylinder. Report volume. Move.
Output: 25 mL
